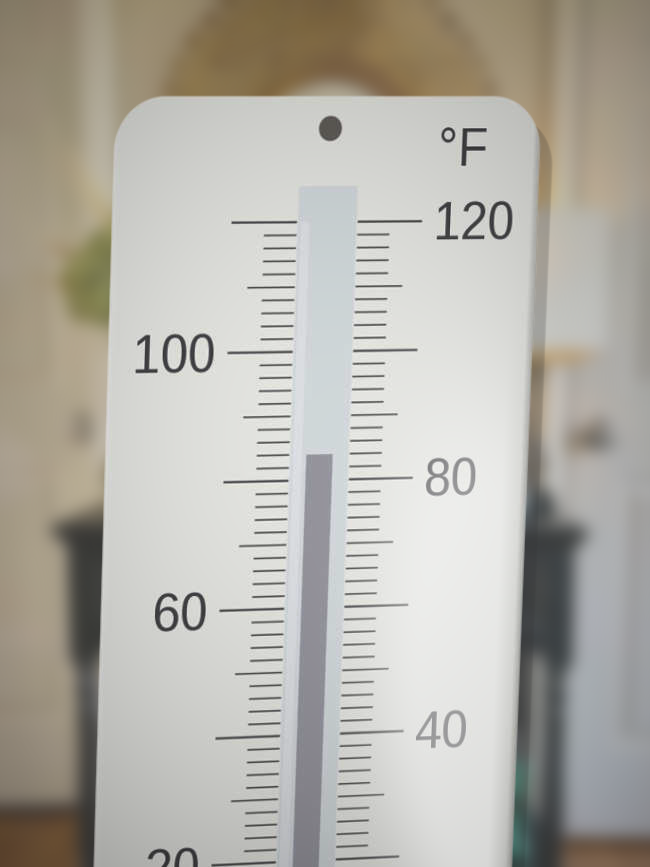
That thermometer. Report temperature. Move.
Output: 84 °F
